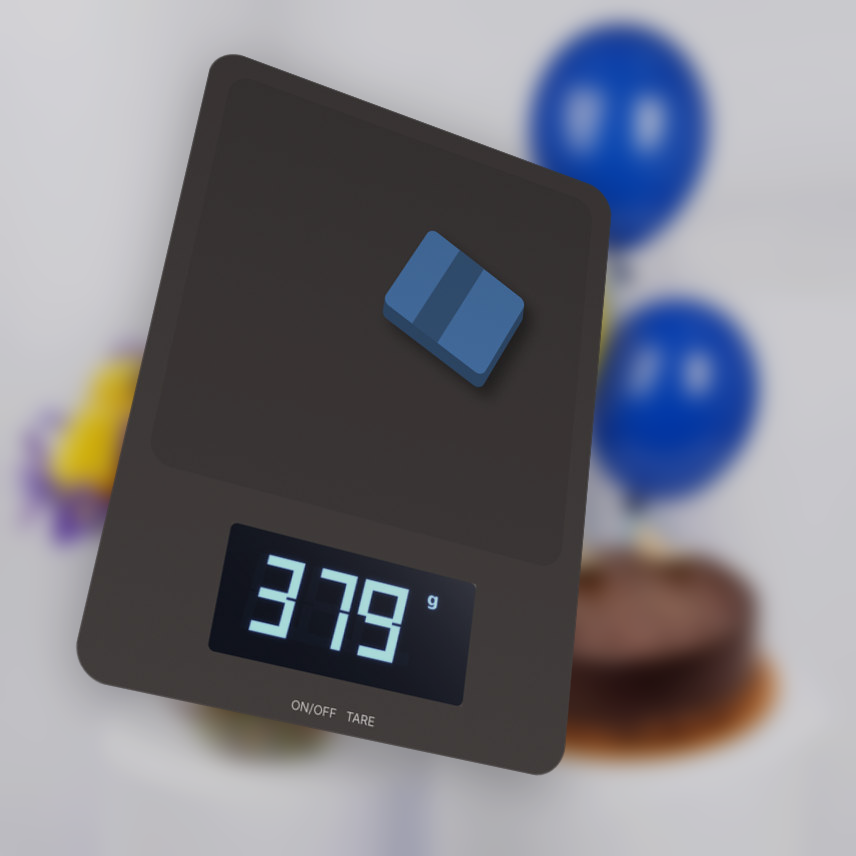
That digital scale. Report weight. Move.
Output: 379 g
